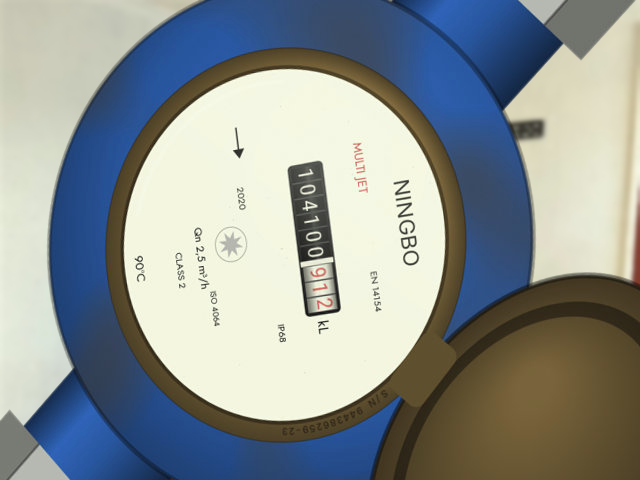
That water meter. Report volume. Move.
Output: 104100.912 kL
